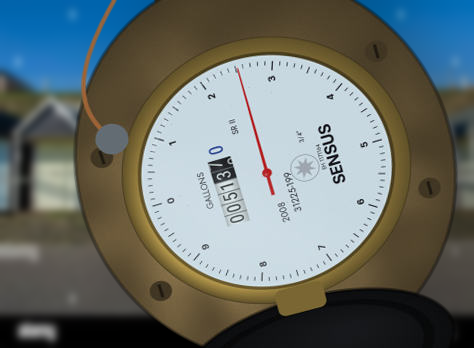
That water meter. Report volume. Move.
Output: 51372.5 gal
